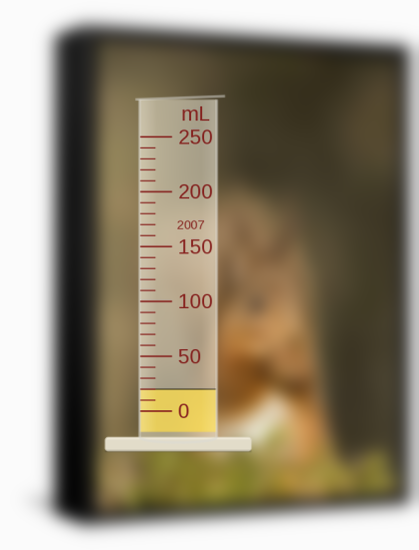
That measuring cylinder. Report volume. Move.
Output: 20 mL
